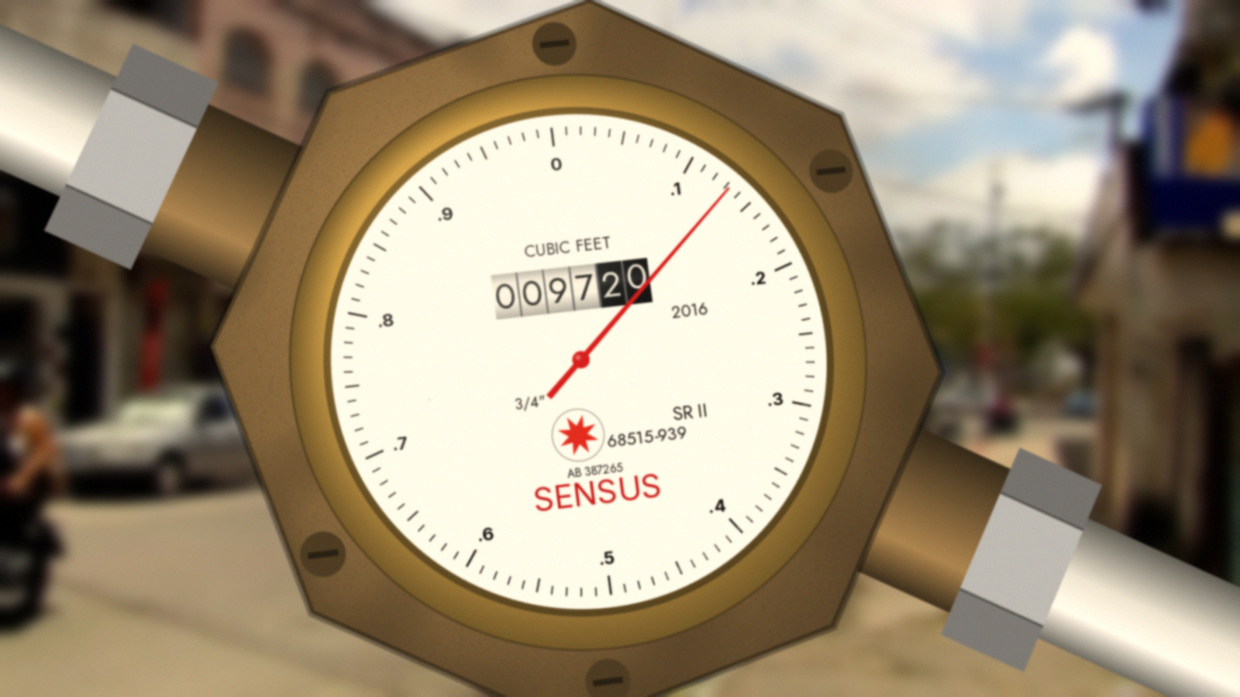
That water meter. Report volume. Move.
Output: 9720.13 ft³
